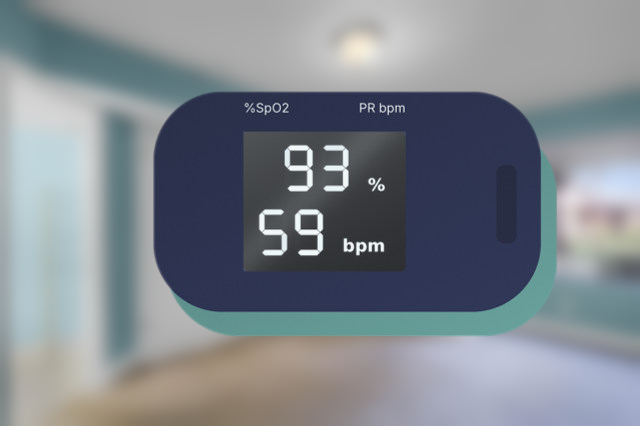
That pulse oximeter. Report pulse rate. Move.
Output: 59 bpm
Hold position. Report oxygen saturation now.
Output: 93 %
